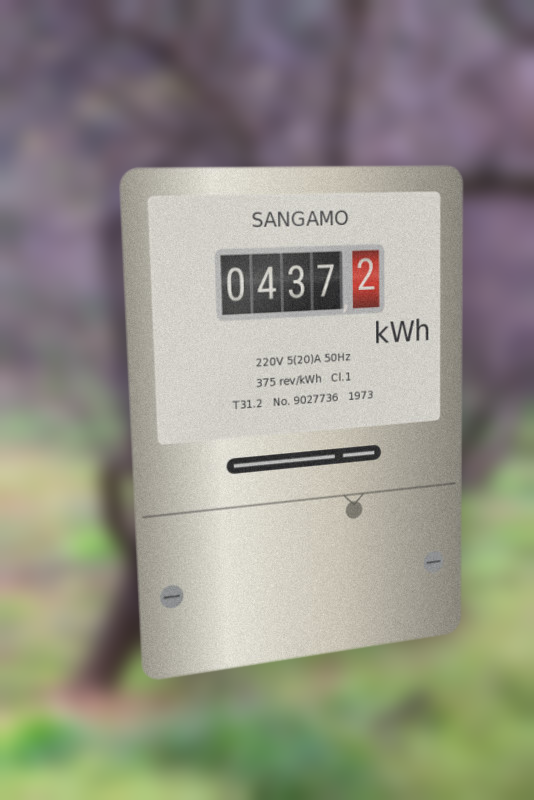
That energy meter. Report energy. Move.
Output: 437.2 kWh
